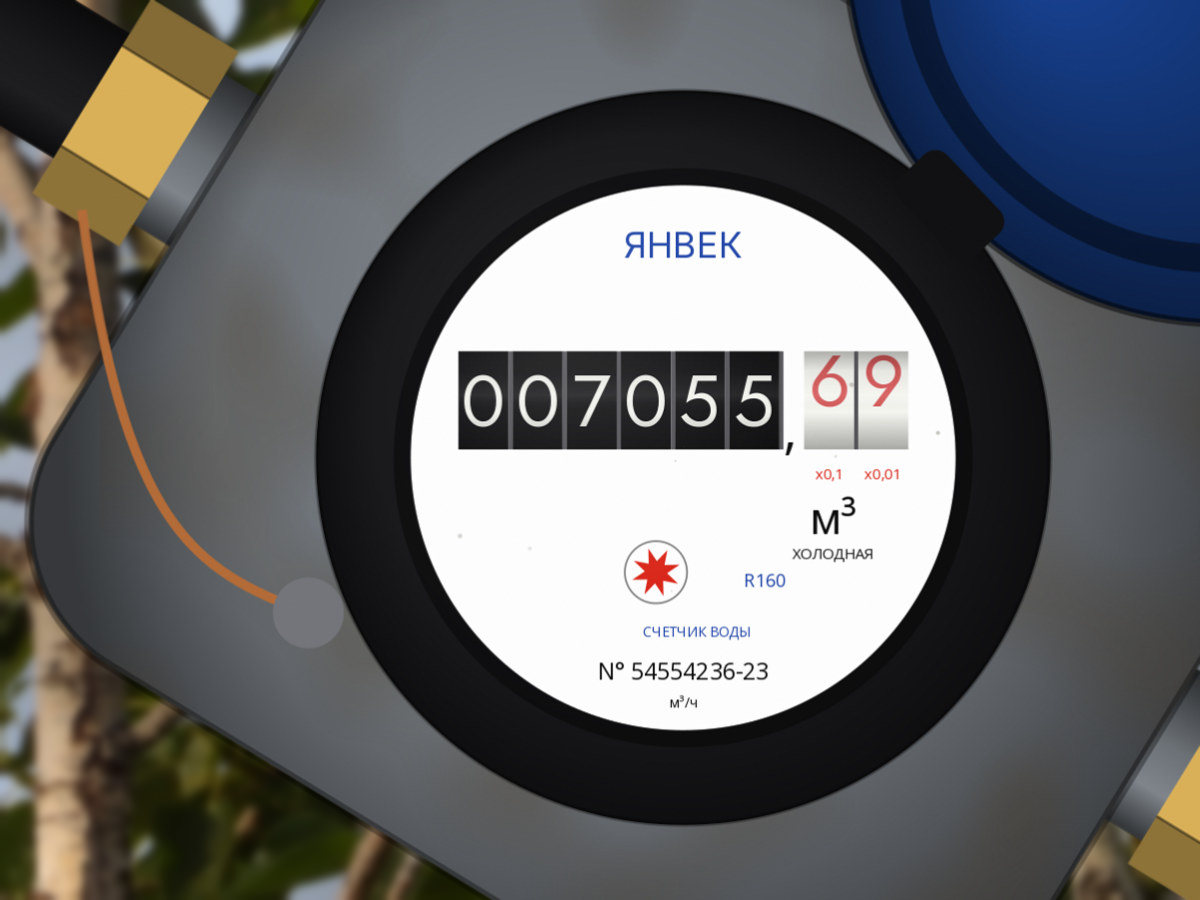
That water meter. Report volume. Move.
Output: 7055.69 m³
